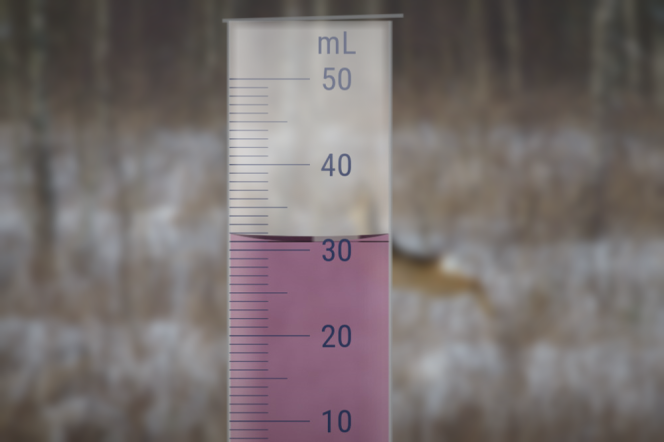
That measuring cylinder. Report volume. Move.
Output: 31 mL
